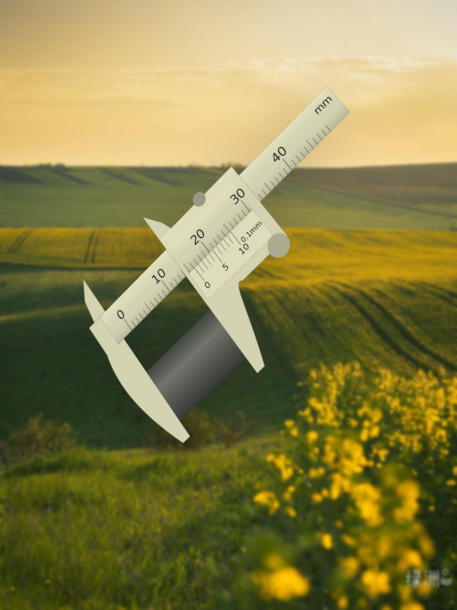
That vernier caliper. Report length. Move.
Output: 16.2 mm
